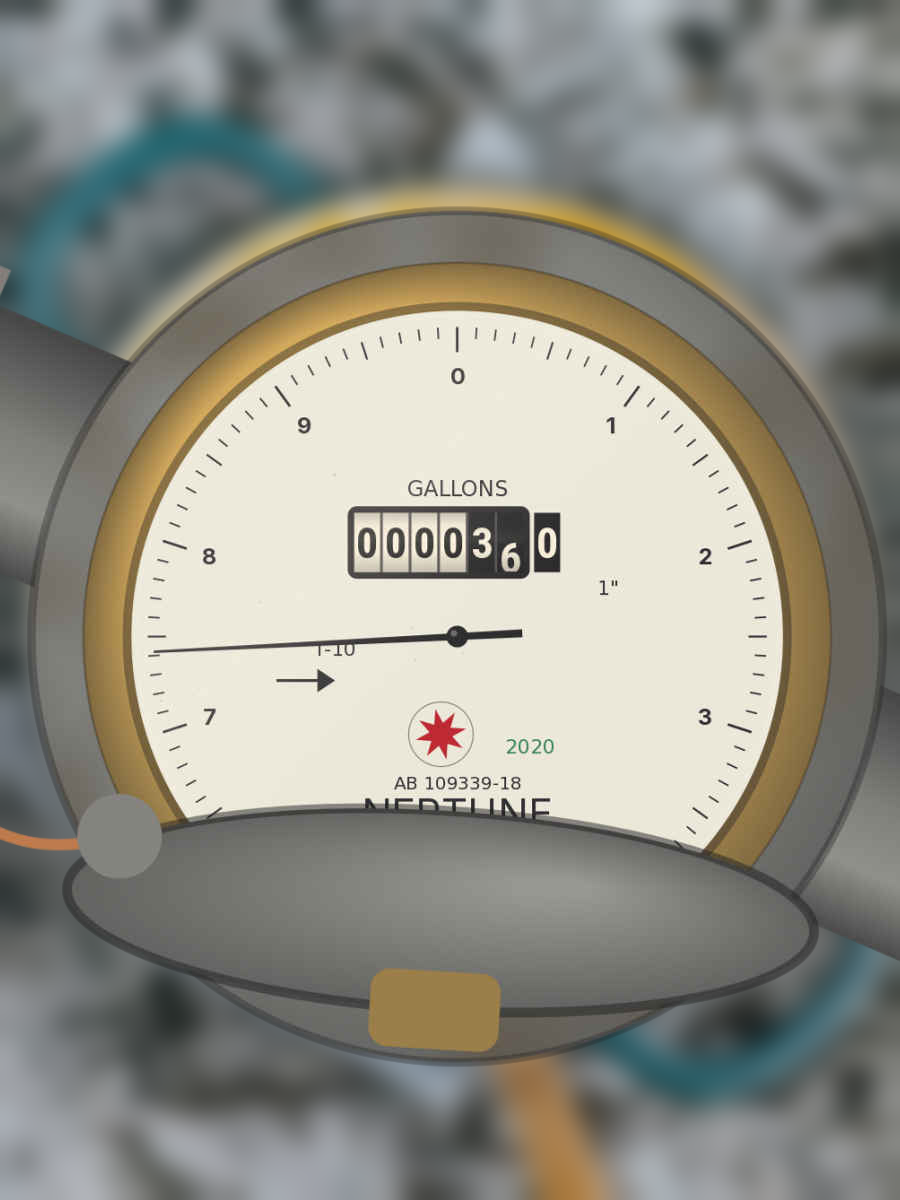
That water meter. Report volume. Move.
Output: 357.4 gal
